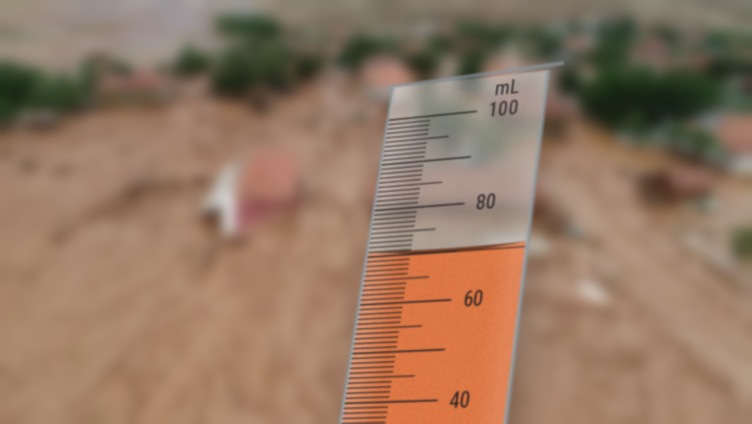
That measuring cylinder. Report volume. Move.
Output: 70 mL
